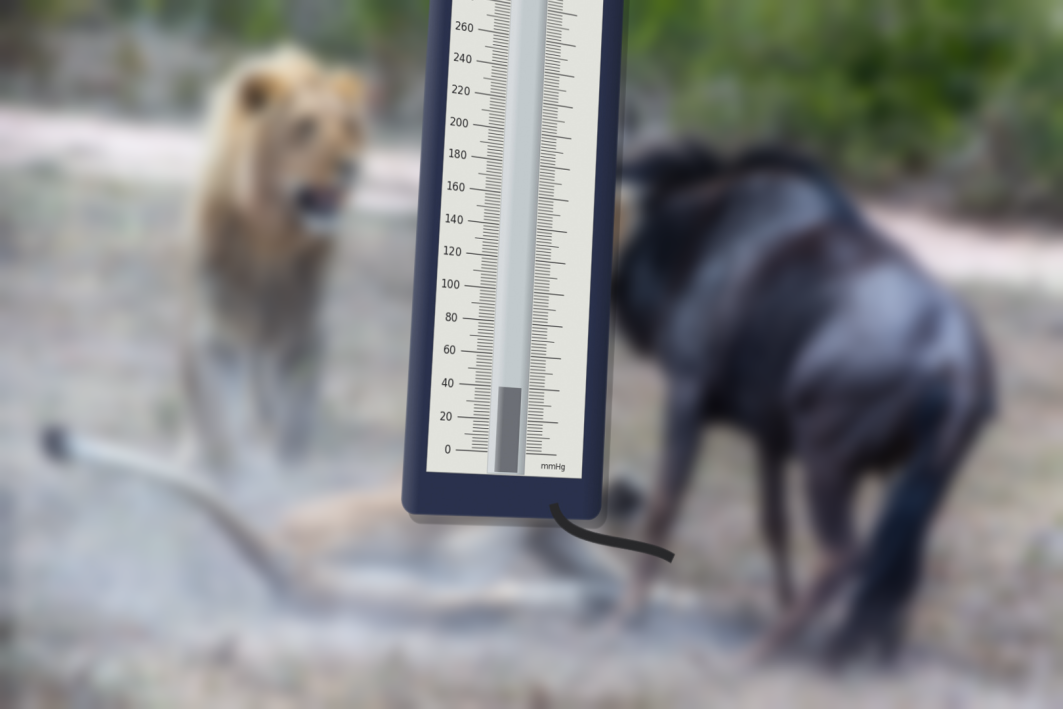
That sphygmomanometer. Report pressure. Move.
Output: 40 mmHg
